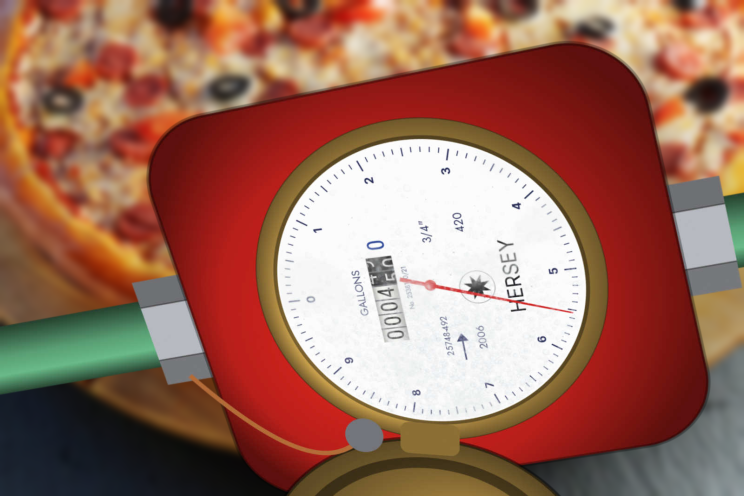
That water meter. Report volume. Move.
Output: 4495.5 gal
